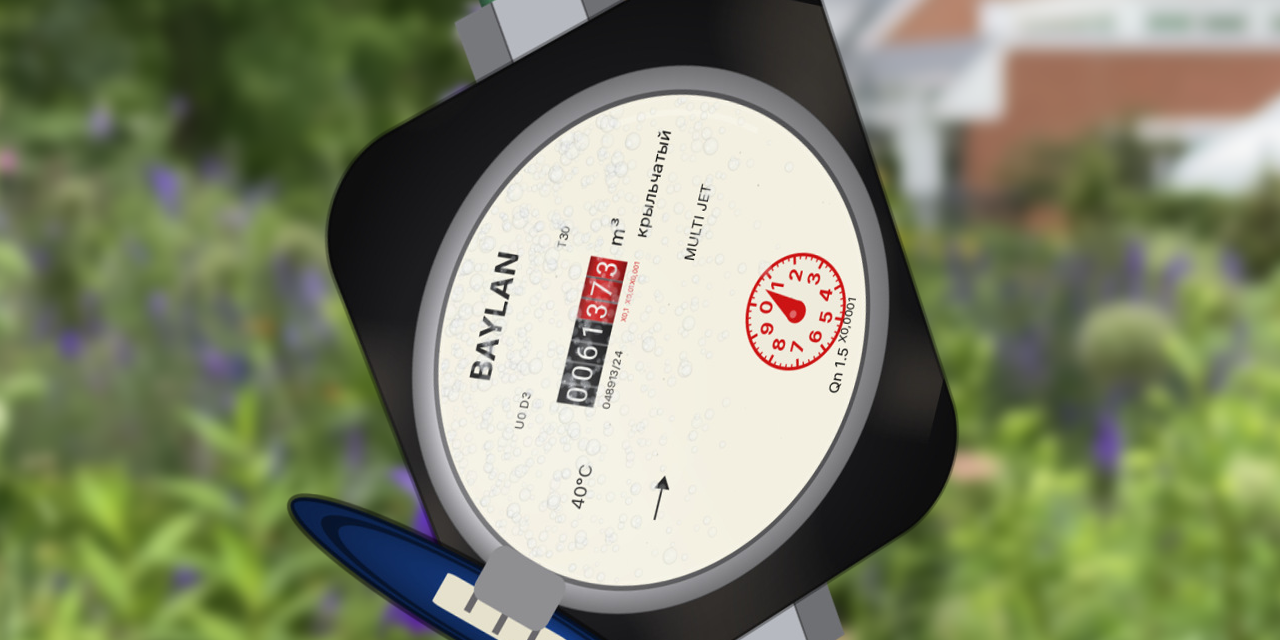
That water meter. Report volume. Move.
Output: 61.3730 m³
